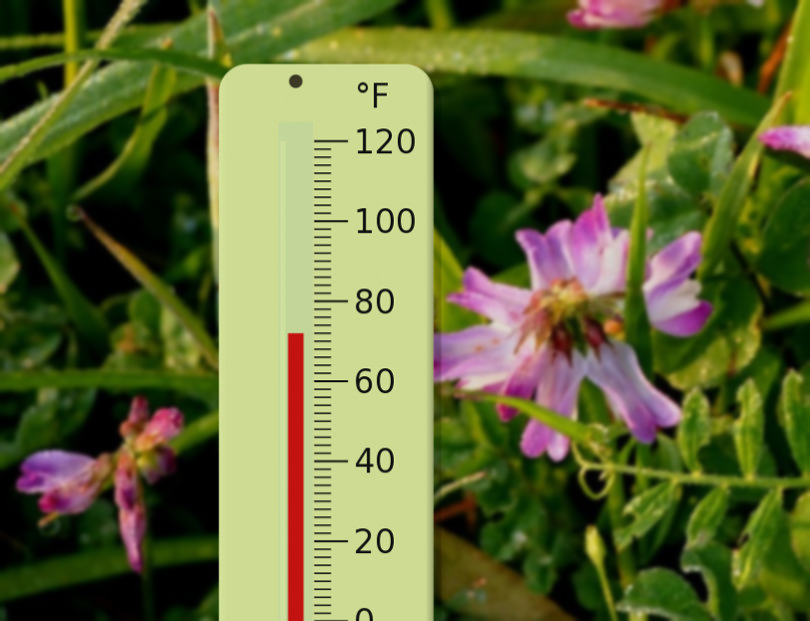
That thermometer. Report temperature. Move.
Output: 72 °F
